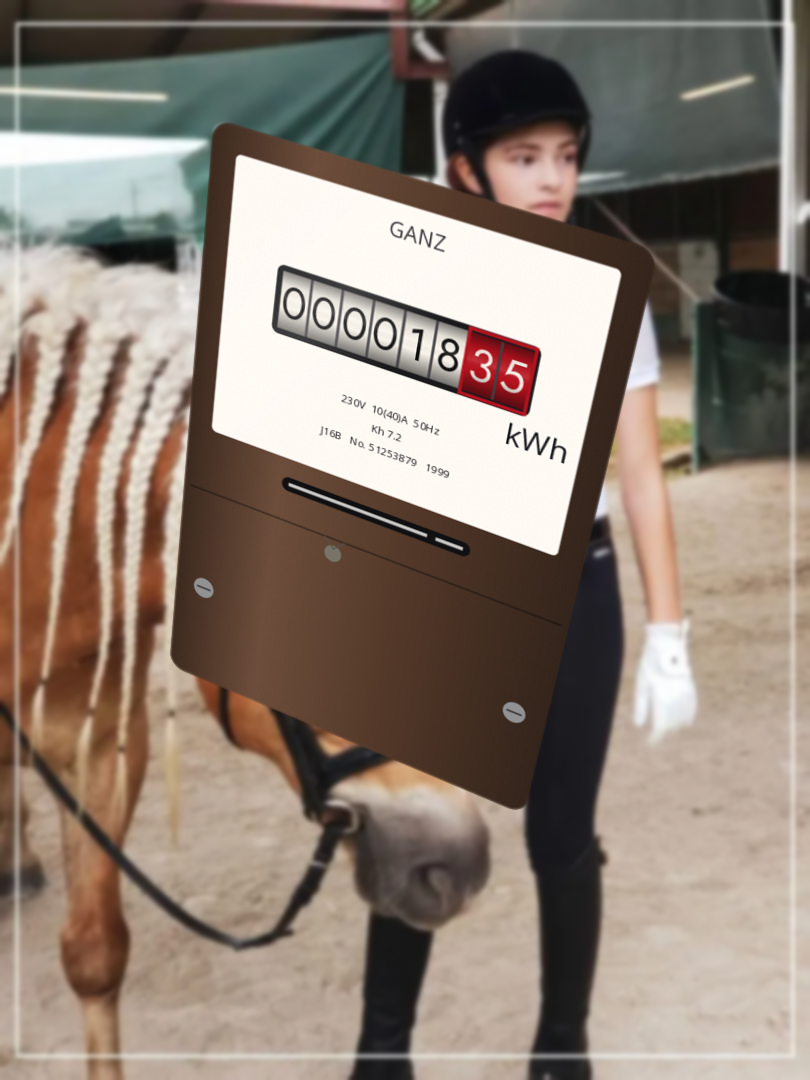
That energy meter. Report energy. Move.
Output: 18.35 kWh
